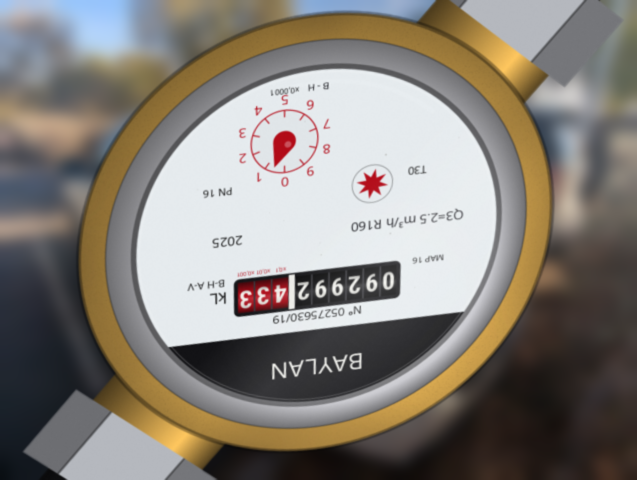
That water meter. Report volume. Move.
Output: 92992.4330 kL
